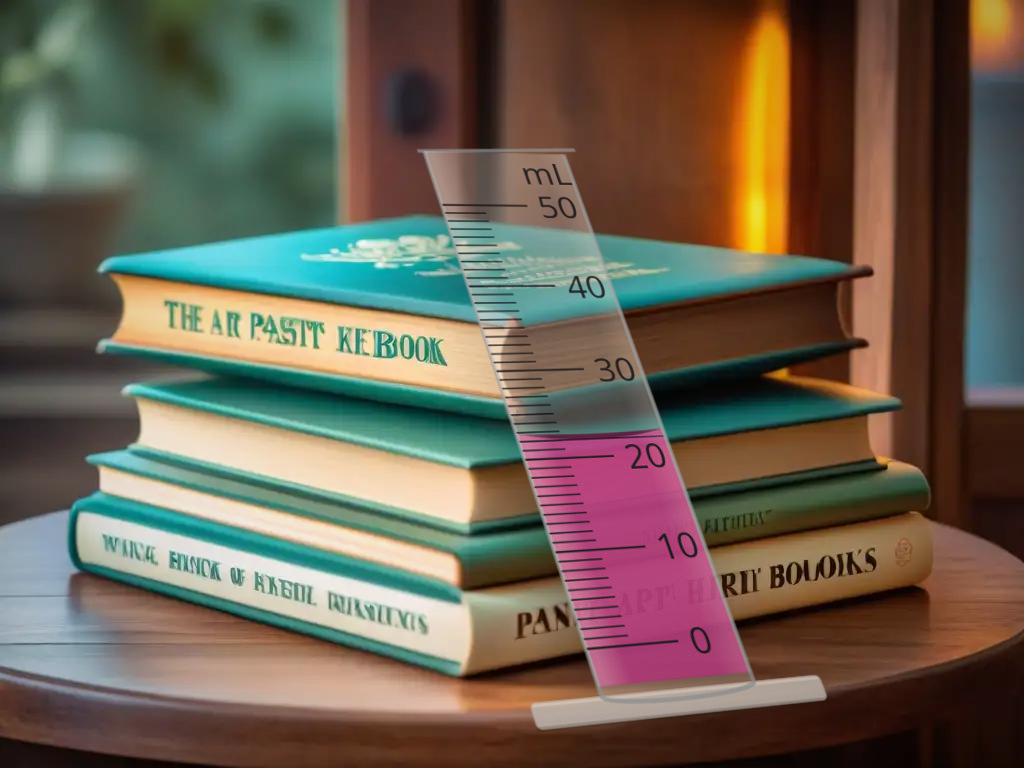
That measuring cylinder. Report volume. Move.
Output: 22 mL
